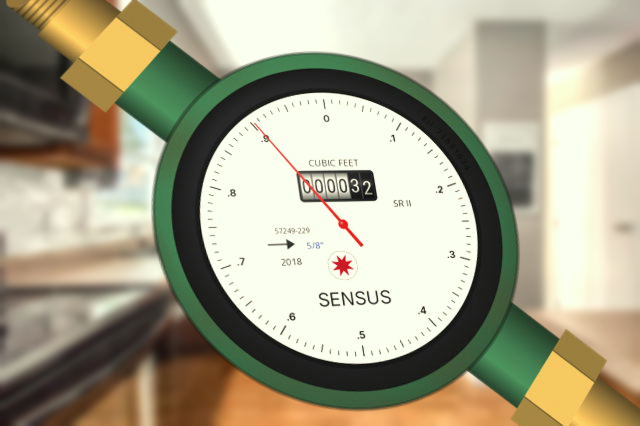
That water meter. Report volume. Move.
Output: 31.90 ft³
